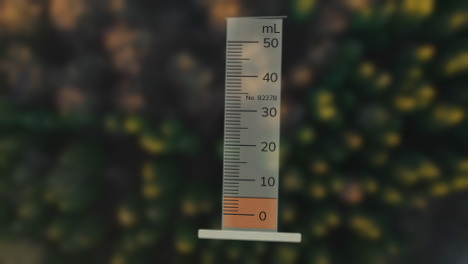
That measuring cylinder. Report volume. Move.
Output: 5 mL
